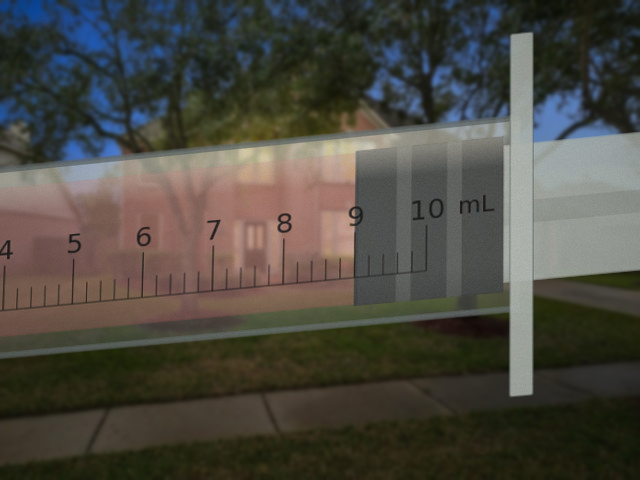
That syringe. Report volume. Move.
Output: 9 mL
